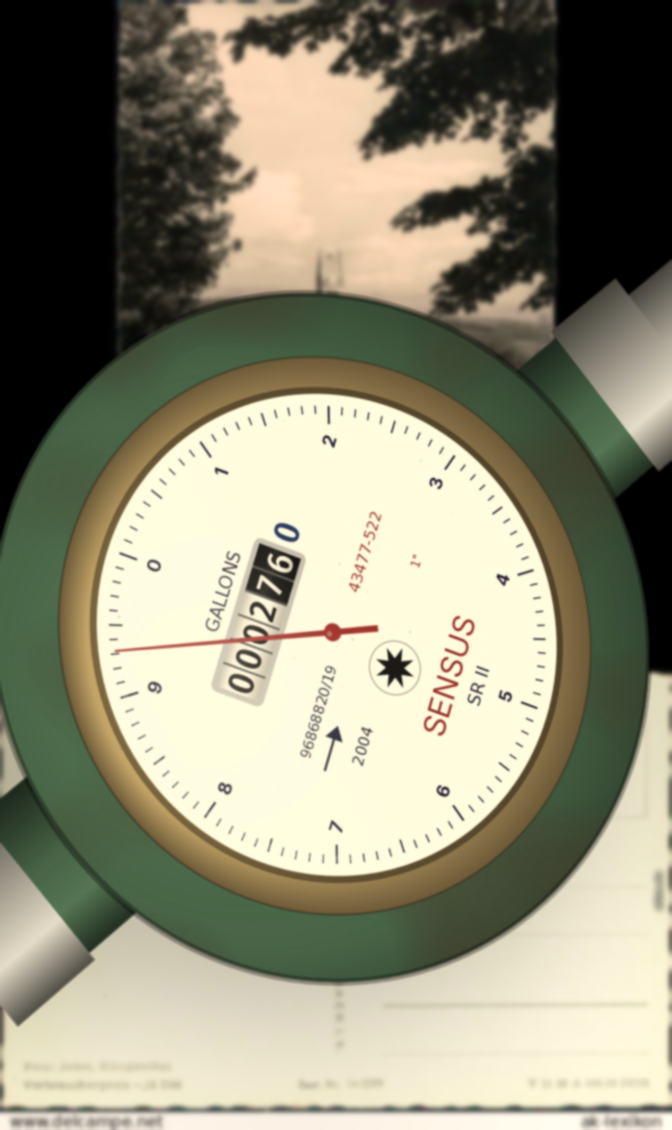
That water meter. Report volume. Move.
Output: 2759.3 gal
